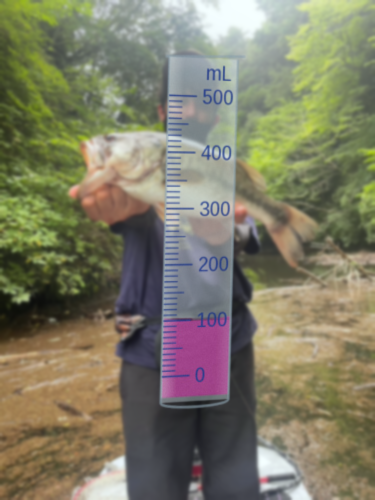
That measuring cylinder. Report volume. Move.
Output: 100 mL
